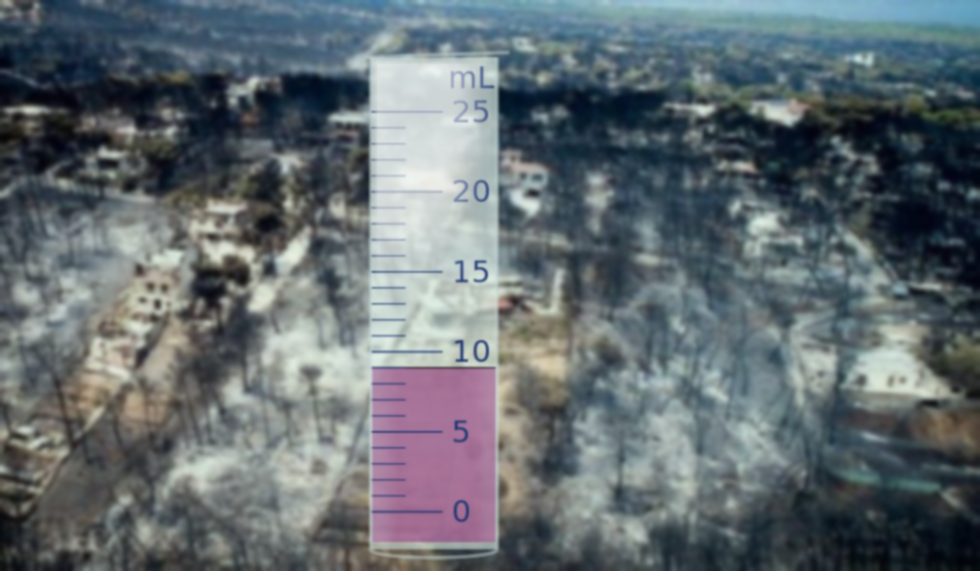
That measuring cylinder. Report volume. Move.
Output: 9 mL
